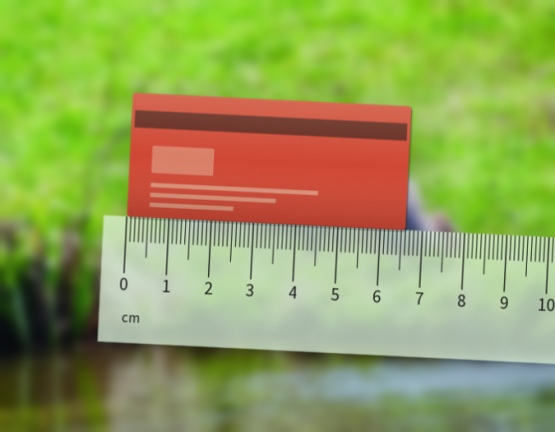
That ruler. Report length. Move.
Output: 6.6 cm
